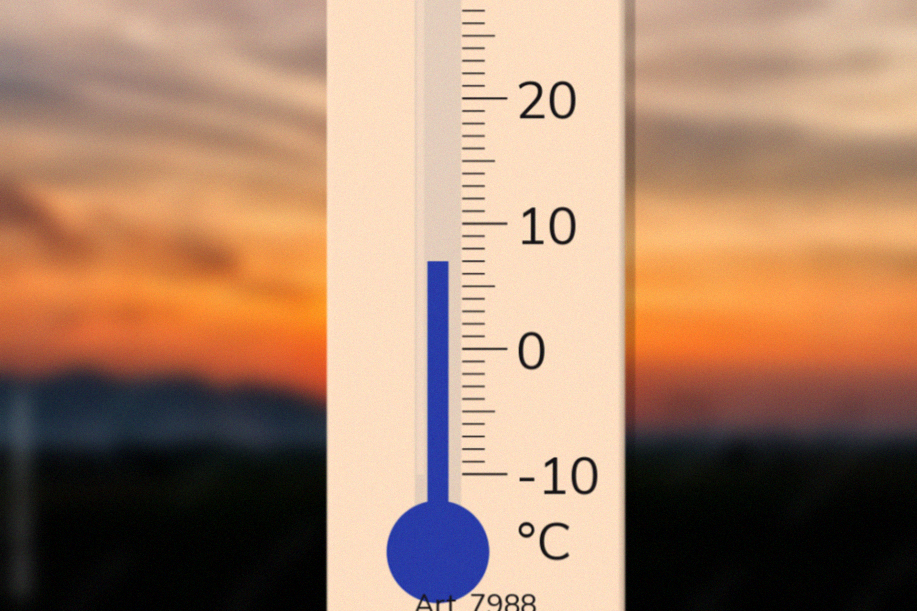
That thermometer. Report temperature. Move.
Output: 7 °C
